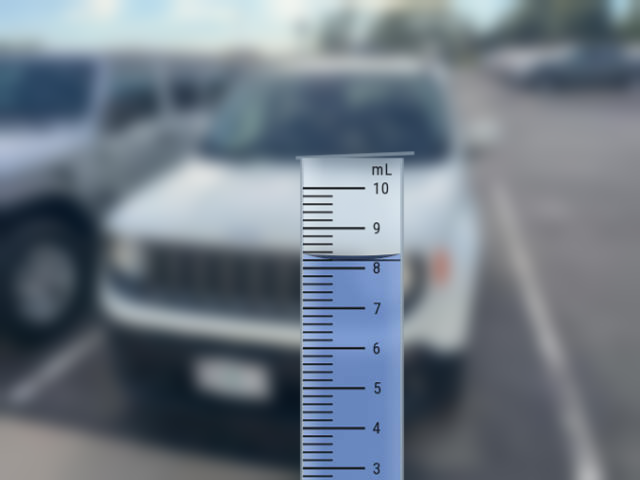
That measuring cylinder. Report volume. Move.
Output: 8.2 mL
